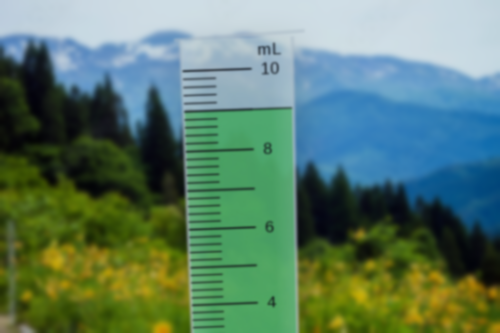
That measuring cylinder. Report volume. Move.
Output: 9 mL
